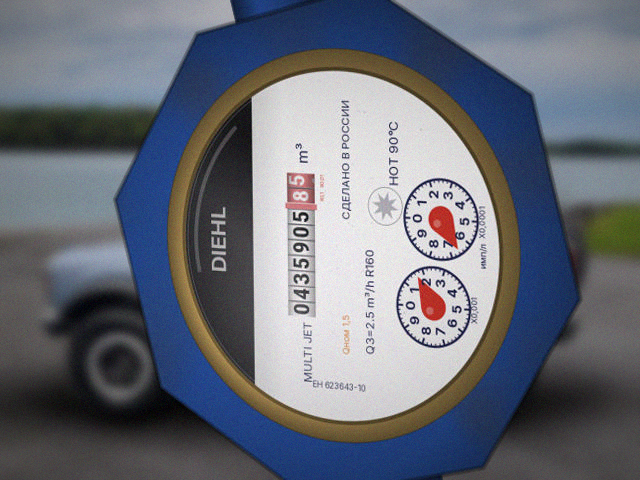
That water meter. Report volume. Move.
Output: 435905.8516 m³
